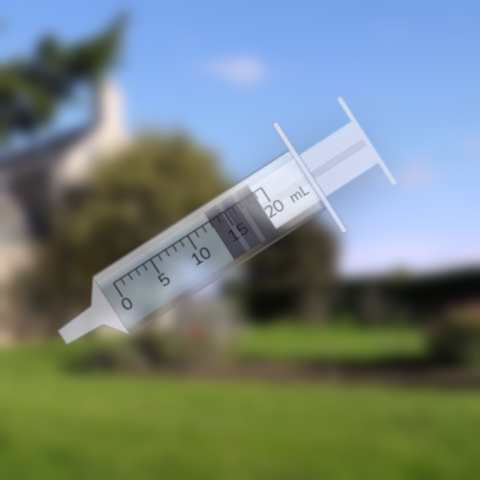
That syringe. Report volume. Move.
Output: 13 mL
